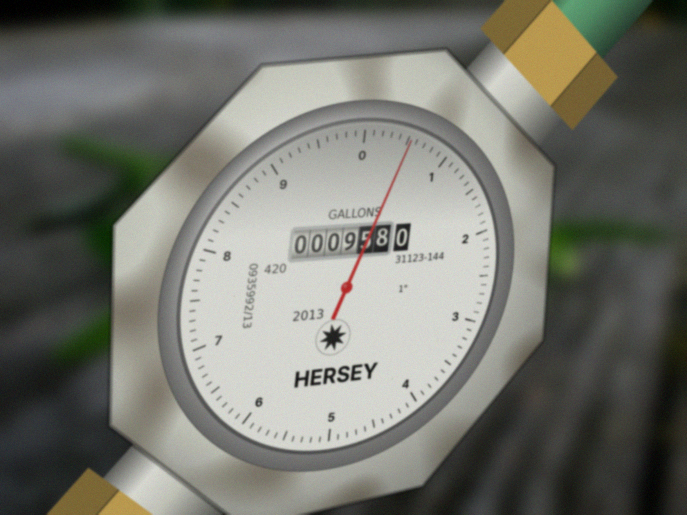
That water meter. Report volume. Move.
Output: 9580.5 gal
